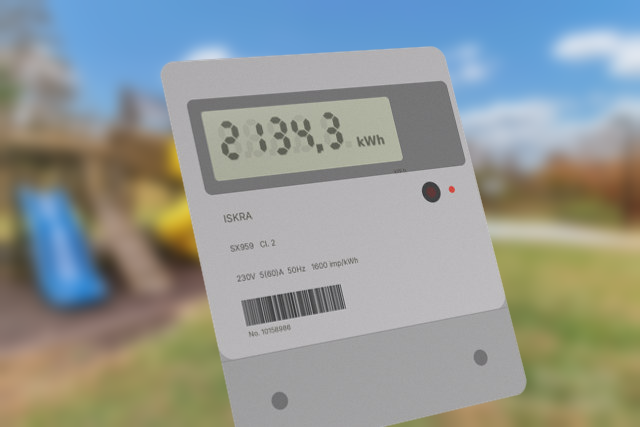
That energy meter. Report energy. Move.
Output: 2134.3 kWh
